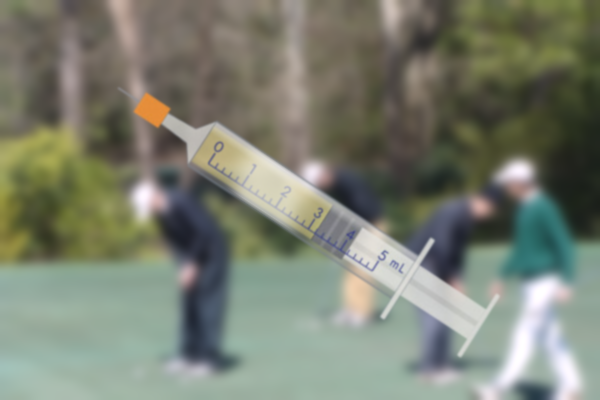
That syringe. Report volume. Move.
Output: 3.2 mL
